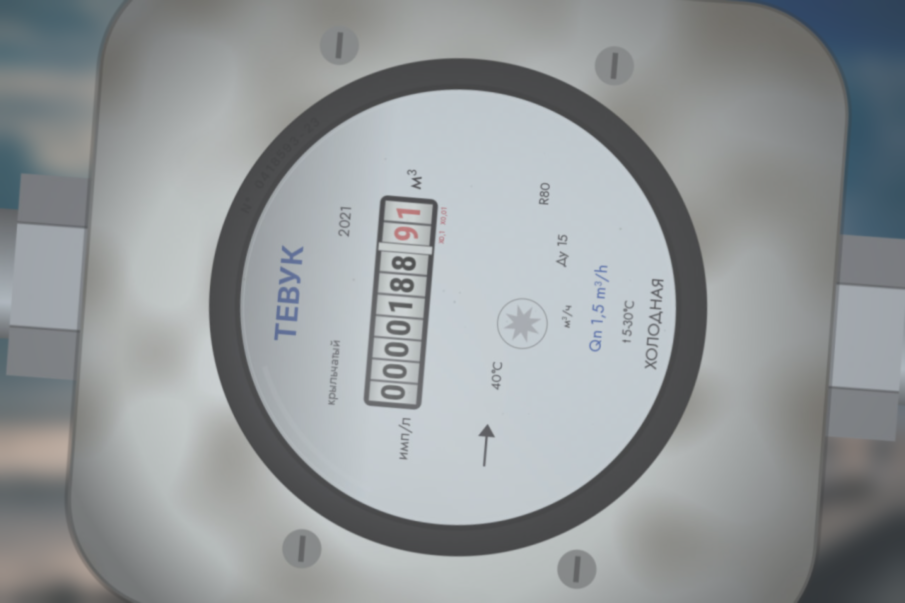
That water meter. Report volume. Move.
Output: 188.91 m³
